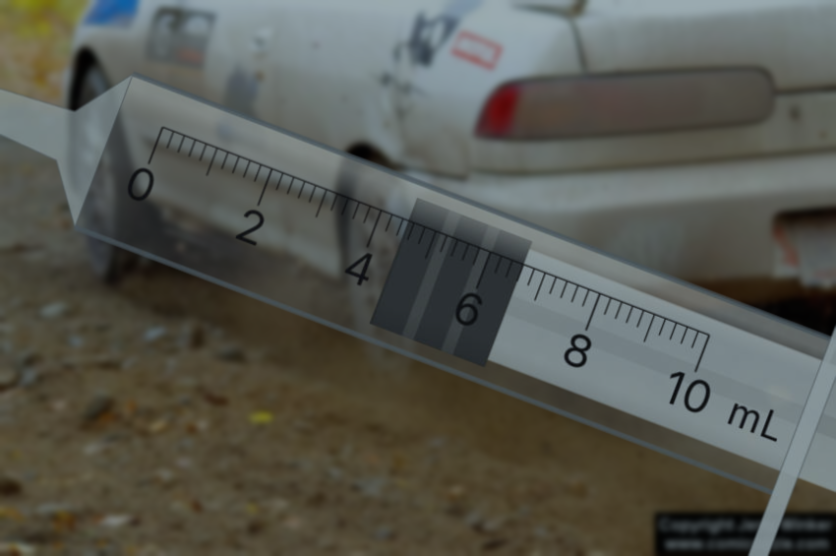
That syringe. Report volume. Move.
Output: 4.5 mL
